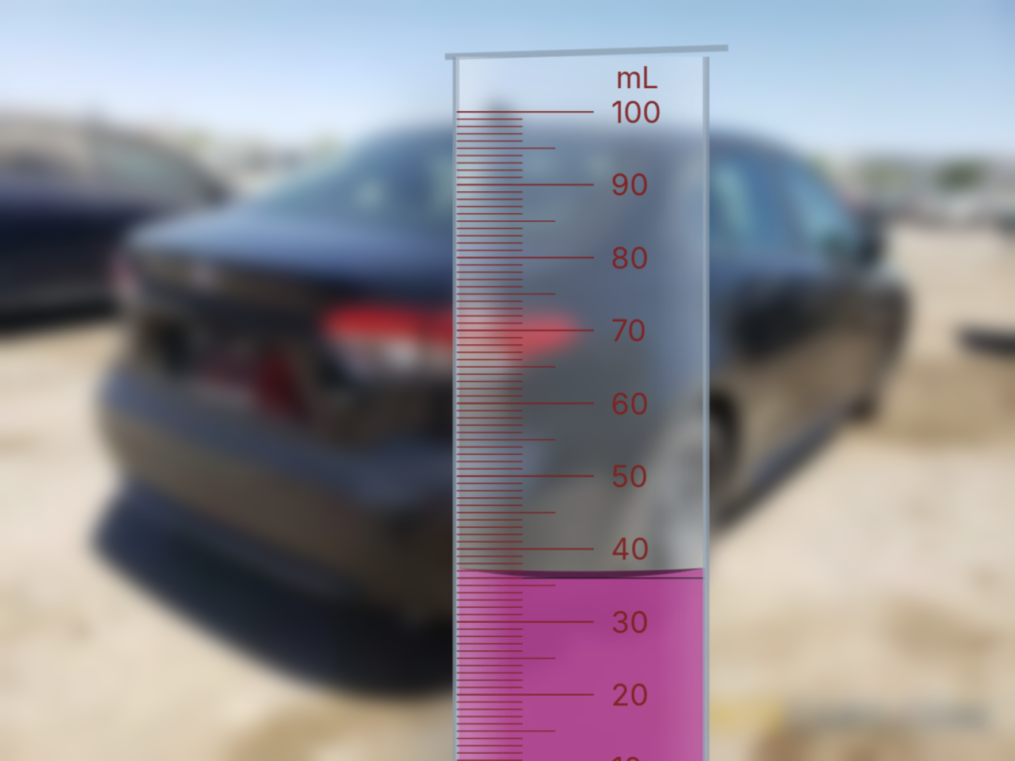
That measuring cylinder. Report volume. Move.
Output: 36 mL
